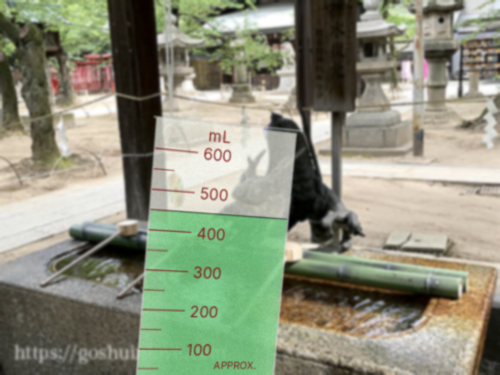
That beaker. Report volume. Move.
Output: 450 mL
